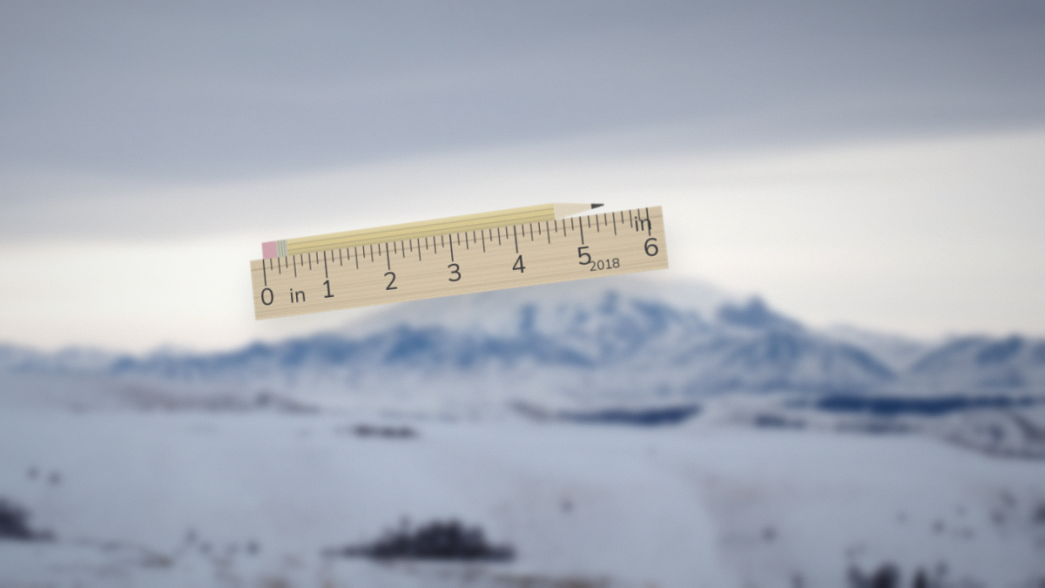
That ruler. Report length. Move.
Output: 5.375 in
